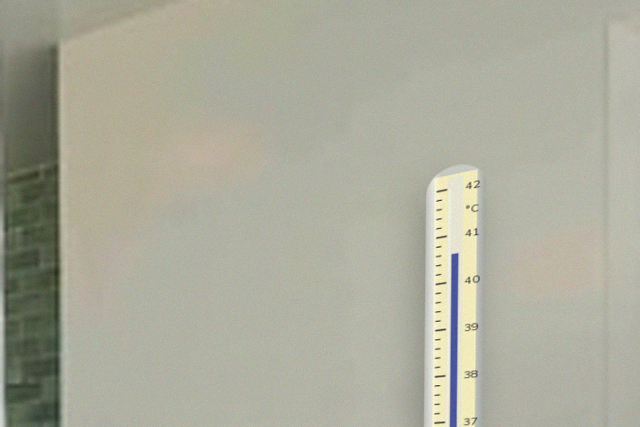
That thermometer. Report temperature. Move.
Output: 40.6 °C
